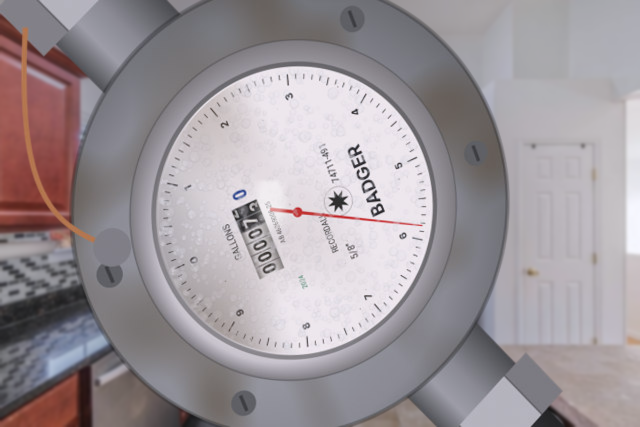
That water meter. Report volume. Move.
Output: 725.8 gal
